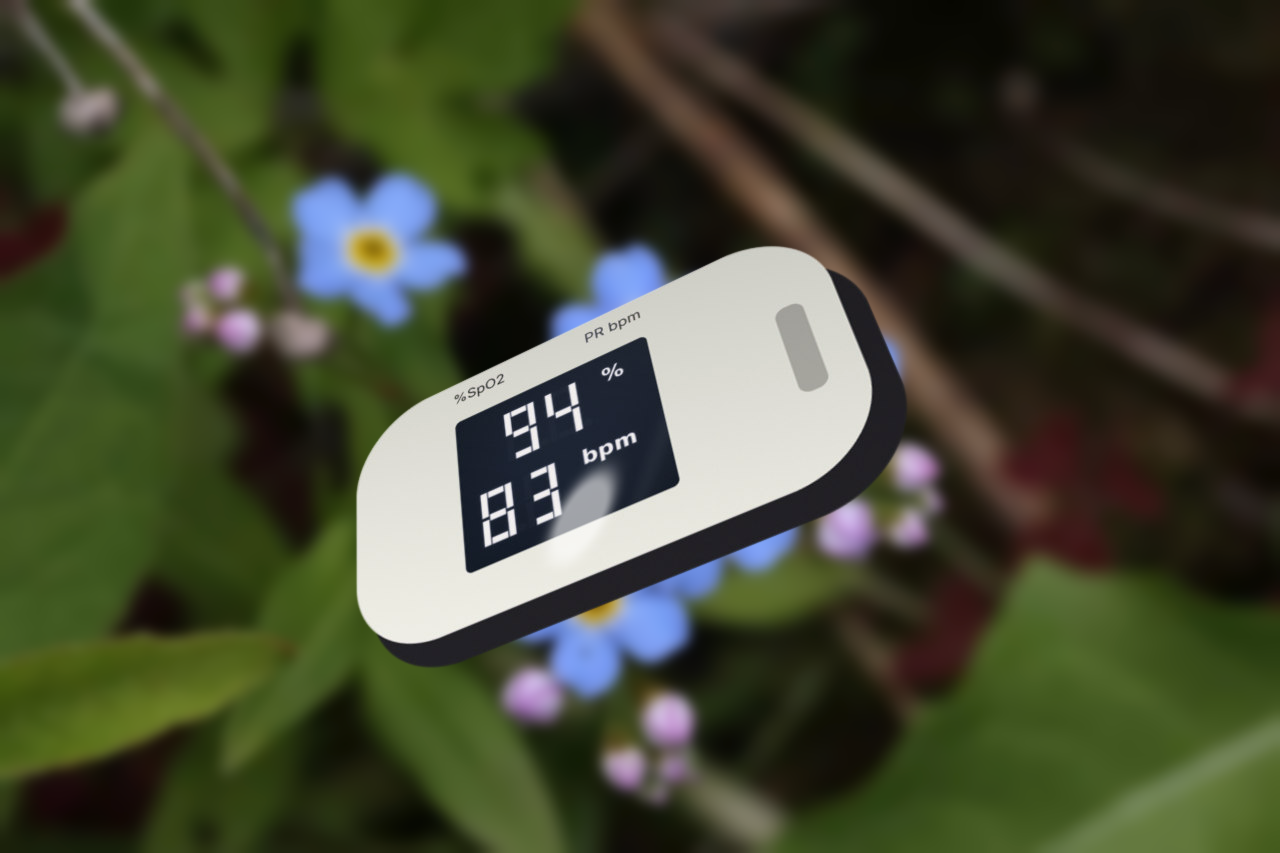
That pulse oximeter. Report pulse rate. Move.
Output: 83 bpm
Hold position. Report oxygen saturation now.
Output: 94 %
